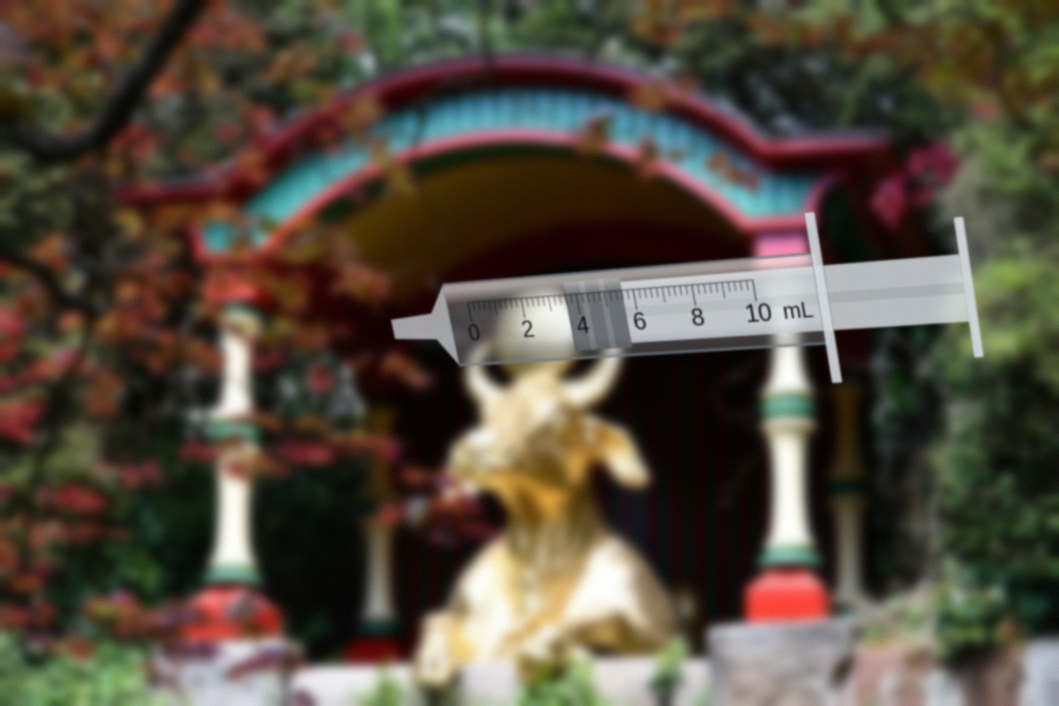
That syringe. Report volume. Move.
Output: 3.6 mL
